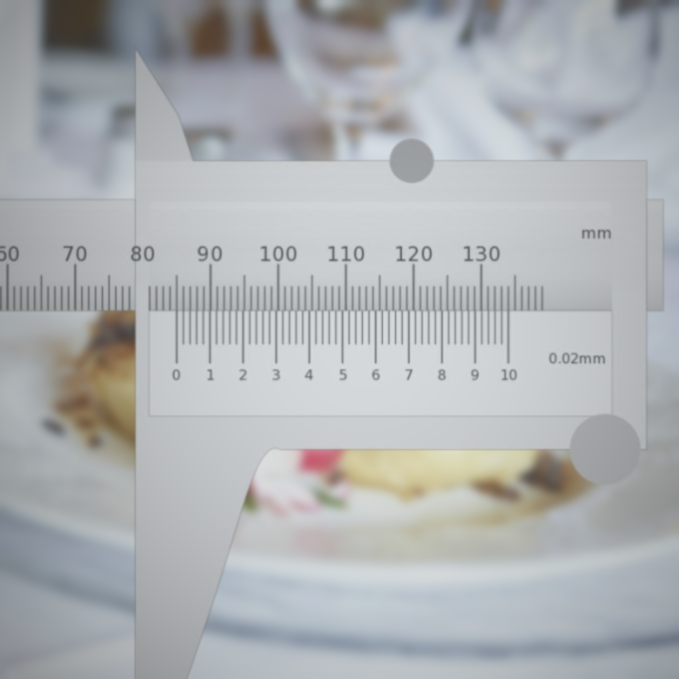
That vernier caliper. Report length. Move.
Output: 85.0 mm
